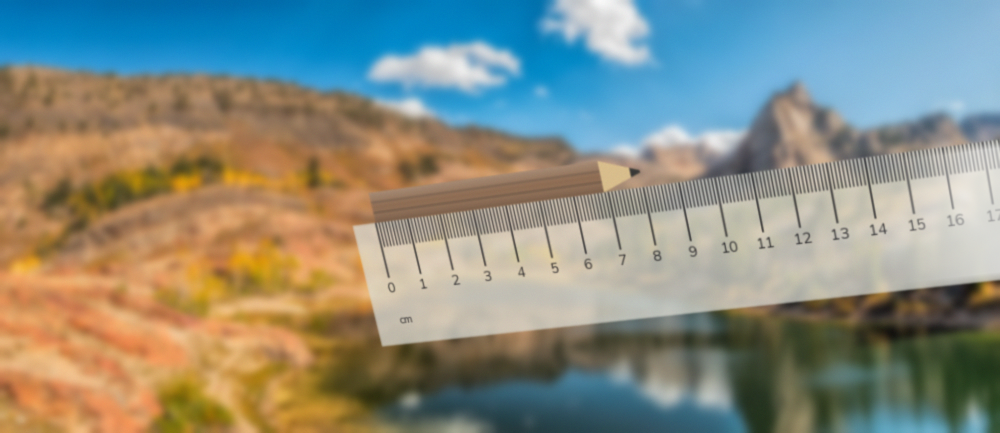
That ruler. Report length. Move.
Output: 8 cm
